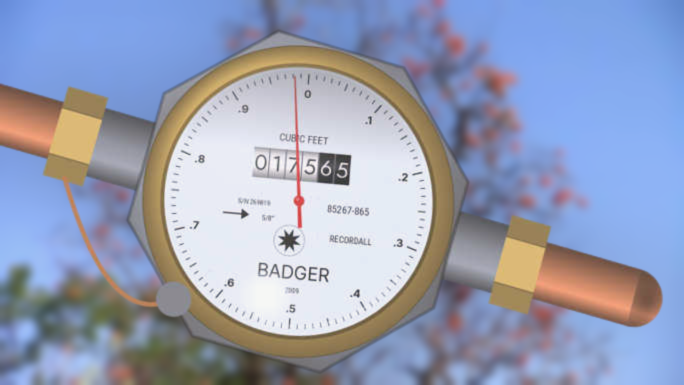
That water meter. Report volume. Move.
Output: 17564.98 ft³
